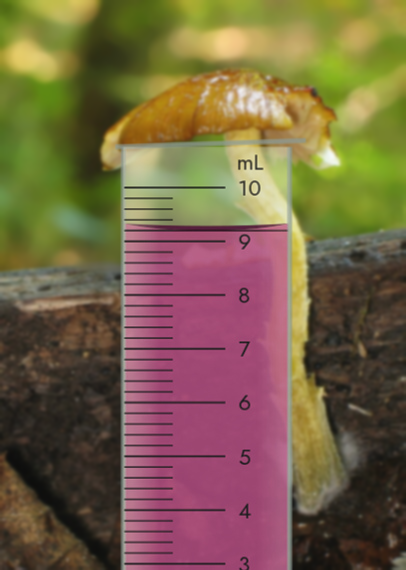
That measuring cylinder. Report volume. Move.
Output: 9.2 mL
